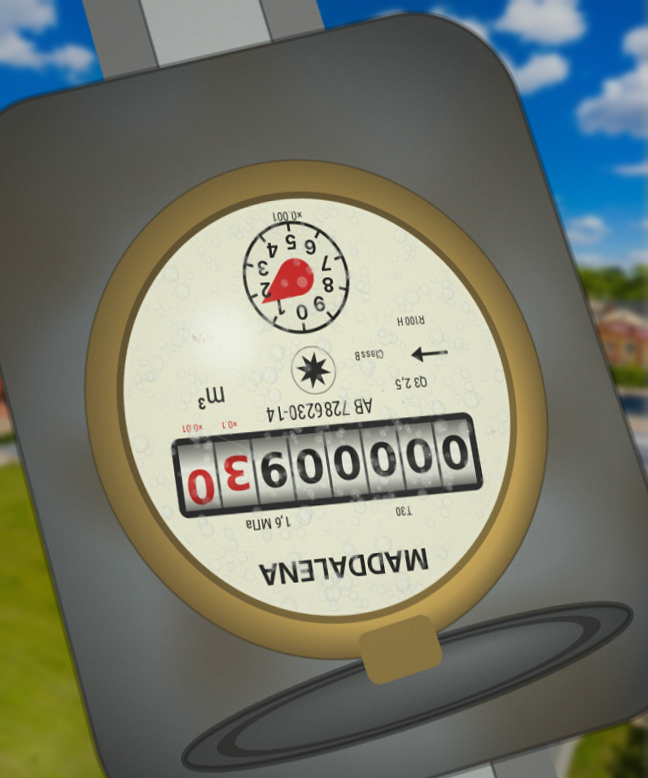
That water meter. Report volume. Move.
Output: 9.301 m³
